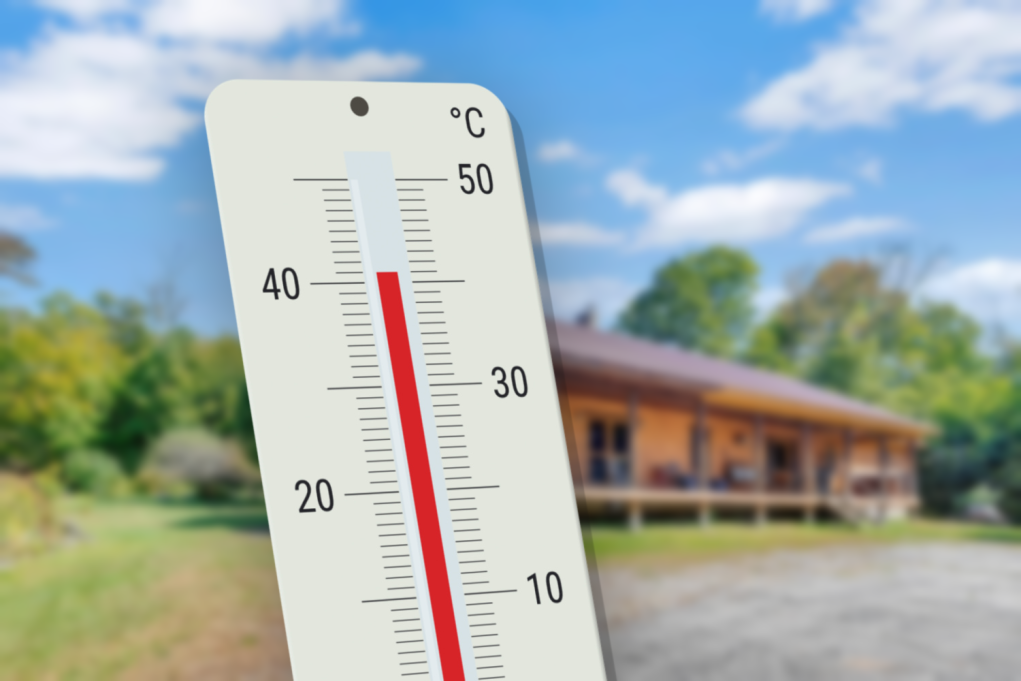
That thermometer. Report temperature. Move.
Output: 41 °C
